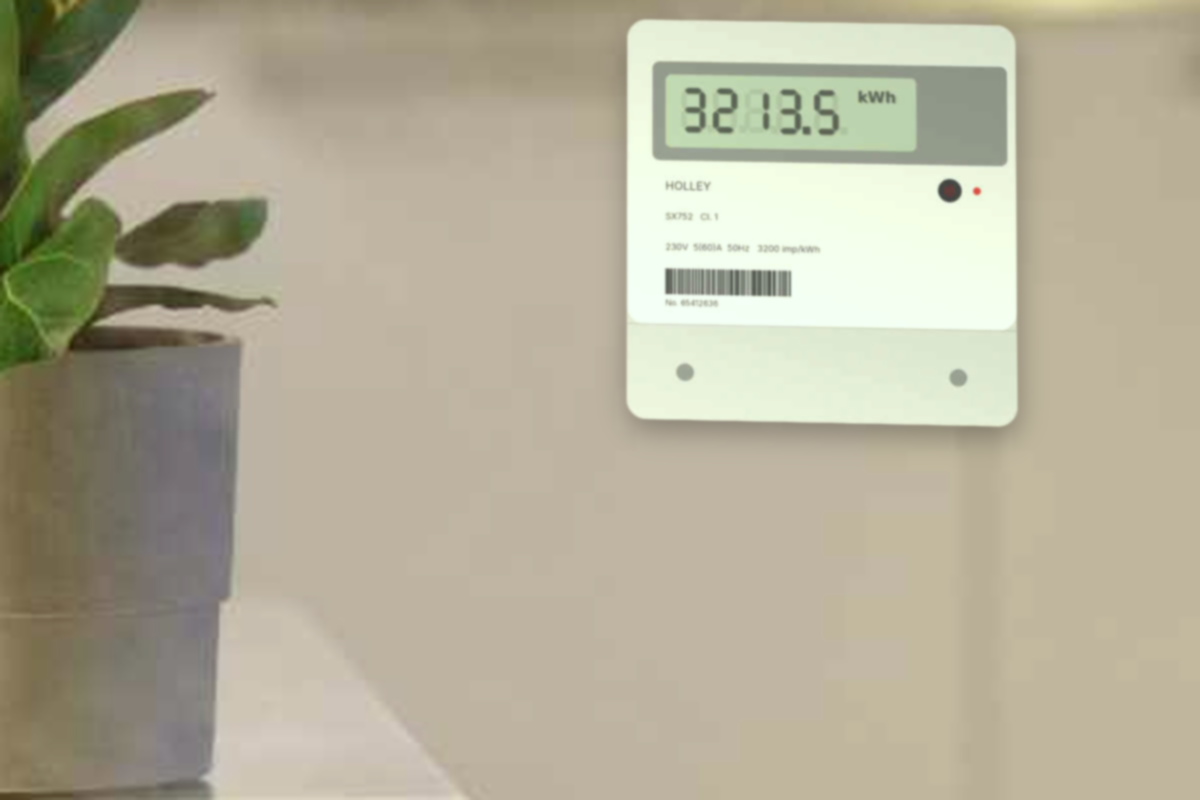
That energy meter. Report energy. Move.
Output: 3213.5 kWh
